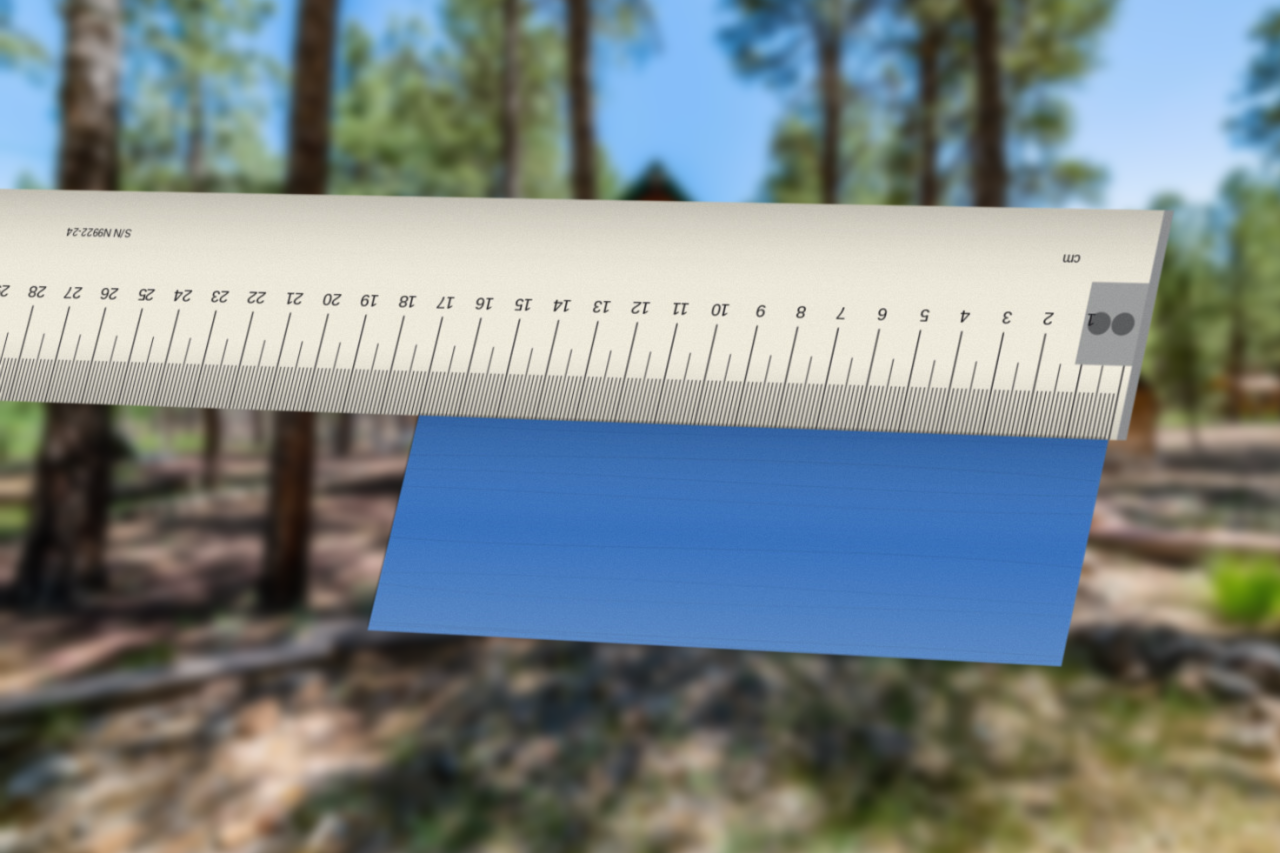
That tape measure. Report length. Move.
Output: 17 cm
